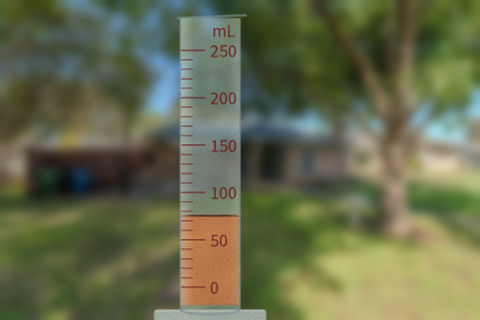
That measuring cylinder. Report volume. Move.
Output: 75 mL
